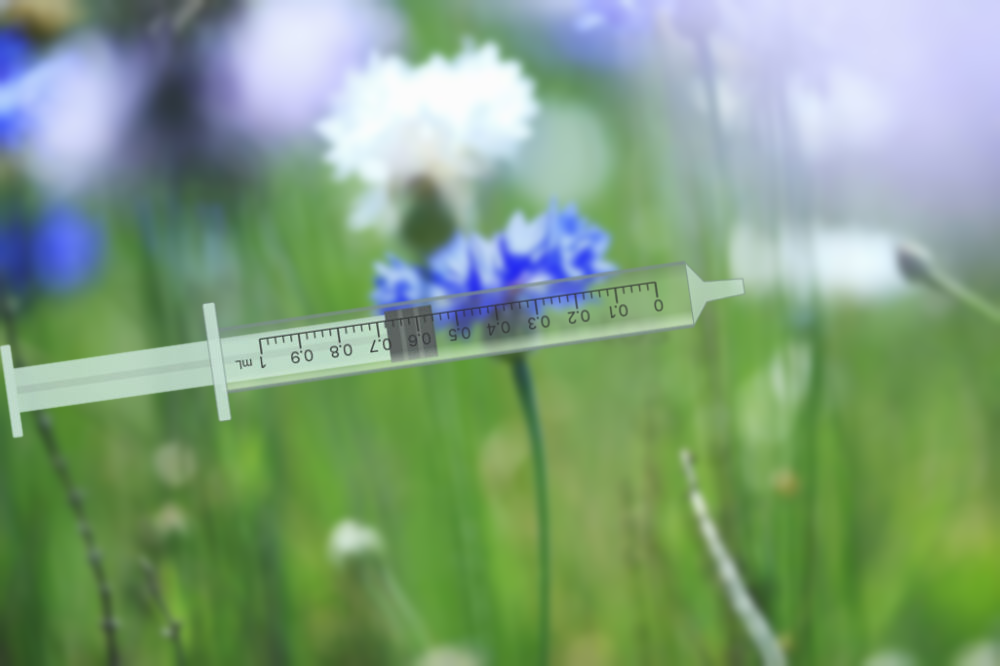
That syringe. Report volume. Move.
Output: 0.56 mL
